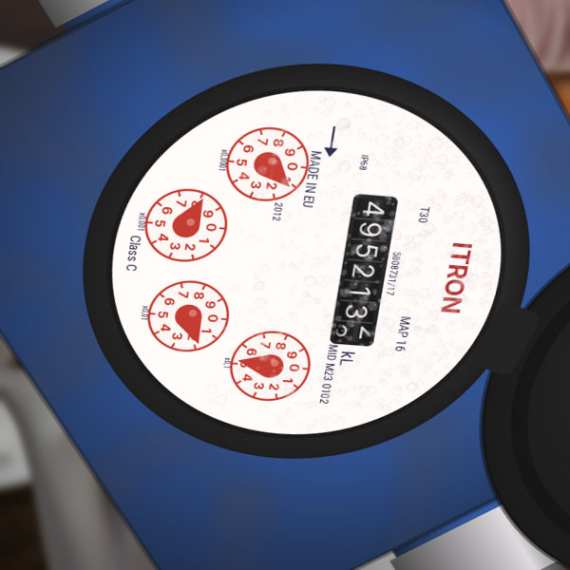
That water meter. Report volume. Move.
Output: 4952132.5181 kL
